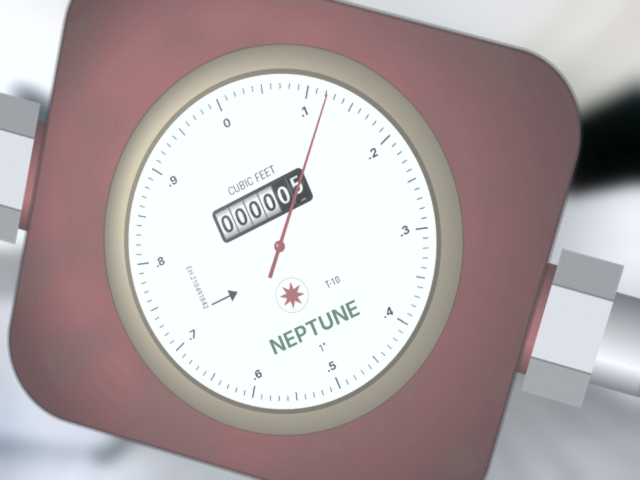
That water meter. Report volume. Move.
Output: 5.12 ft³
